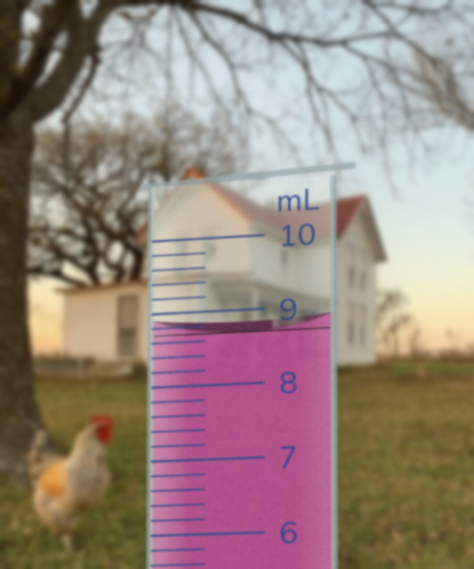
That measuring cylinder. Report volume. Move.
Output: 8.7 mL
